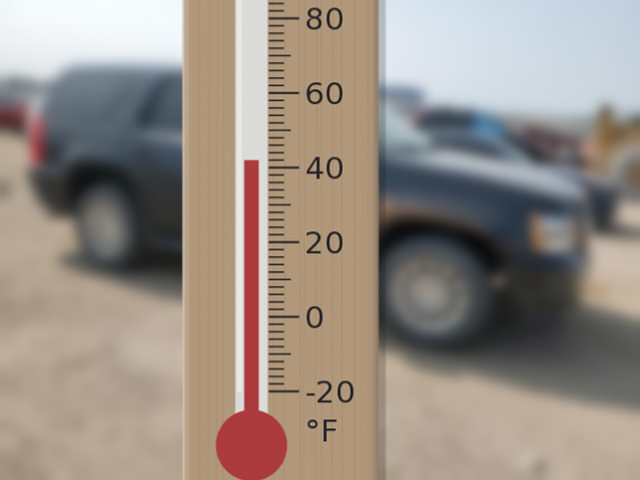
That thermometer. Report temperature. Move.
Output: 42 °F
